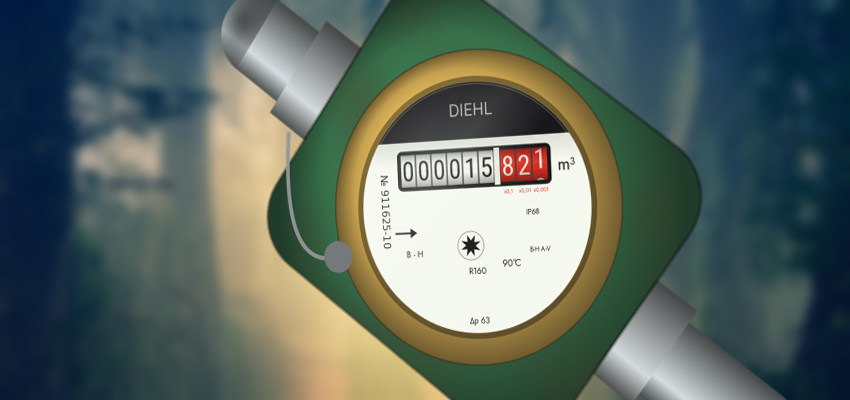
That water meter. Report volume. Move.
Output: 15.821 m³
